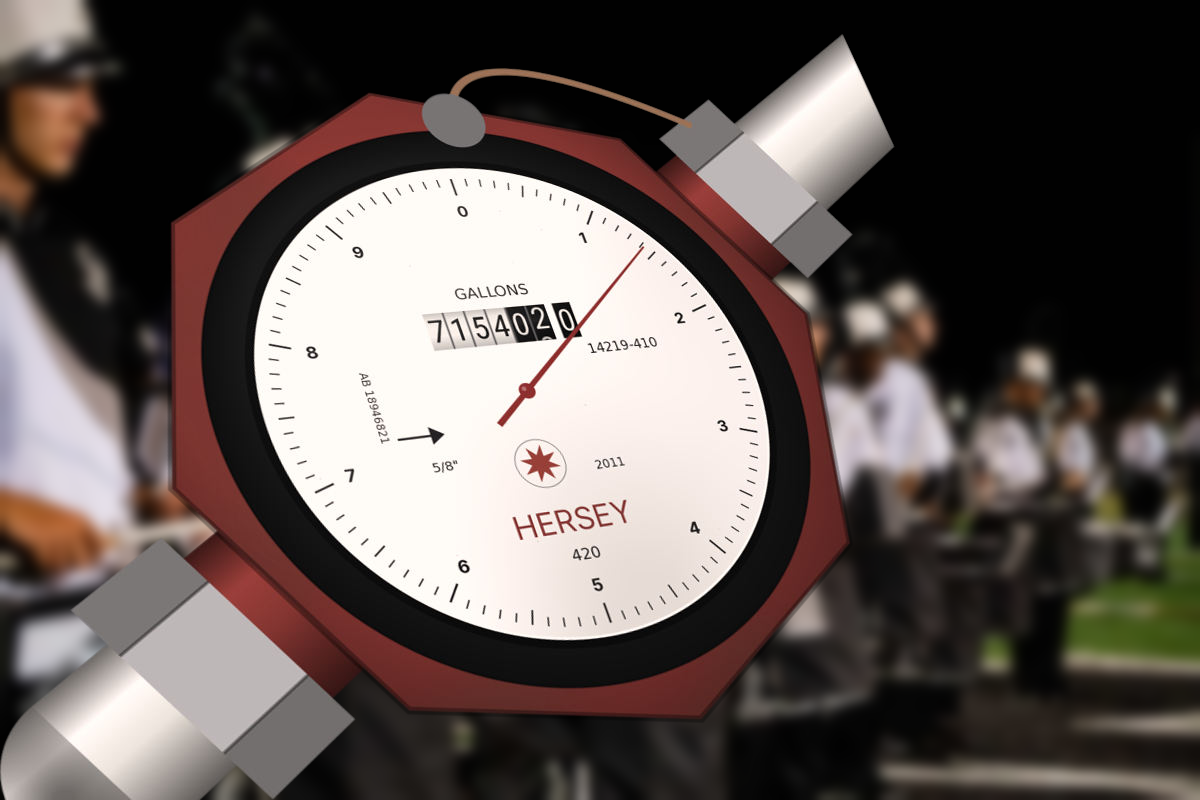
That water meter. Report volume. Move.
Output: 7154021.4 gal
